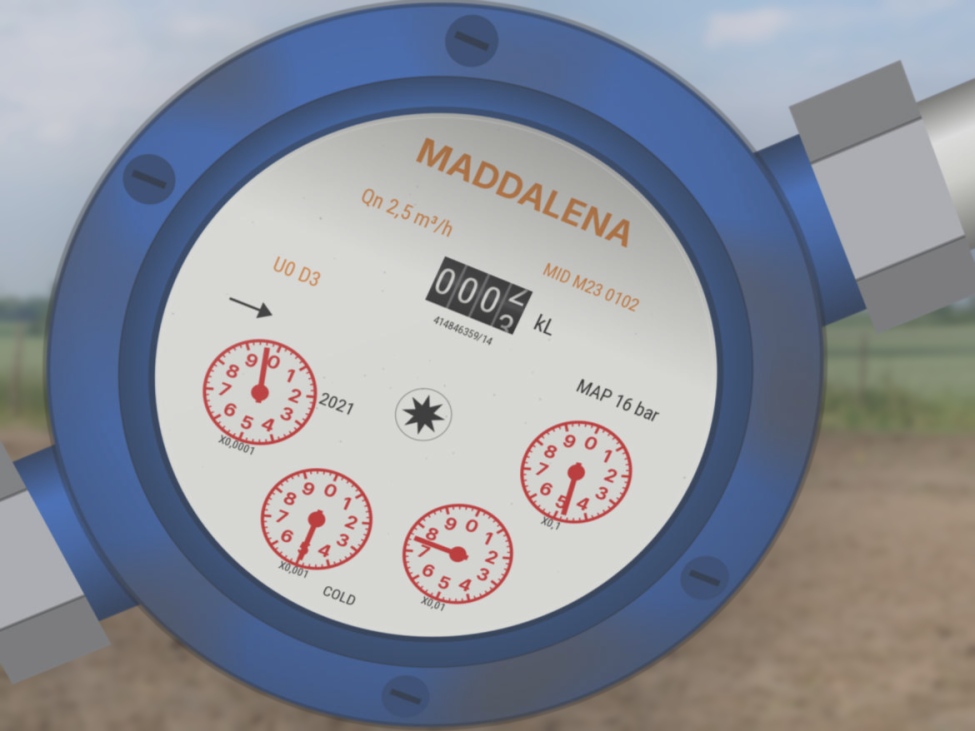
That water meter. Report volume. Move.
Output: 2.4749 kL
